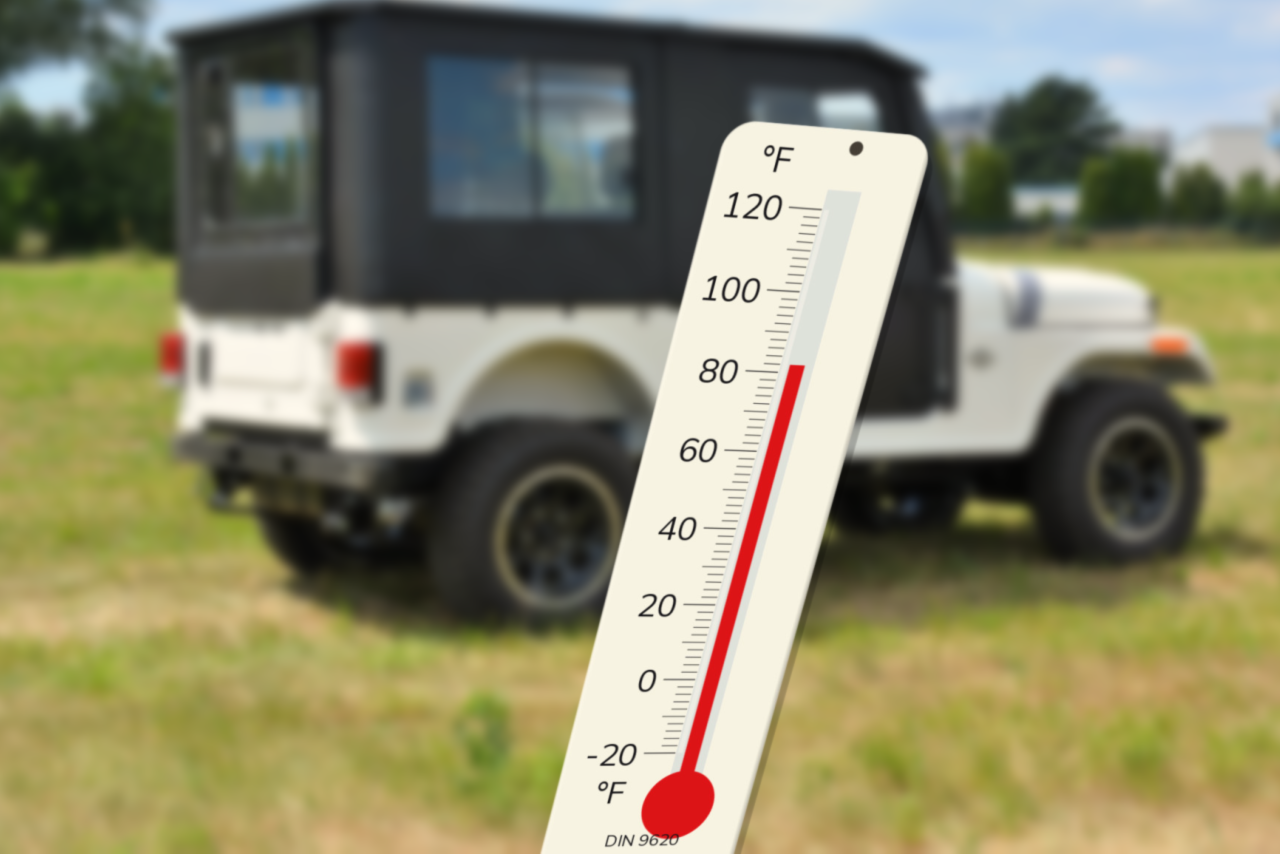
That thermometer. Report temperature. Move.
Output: 82 °F
